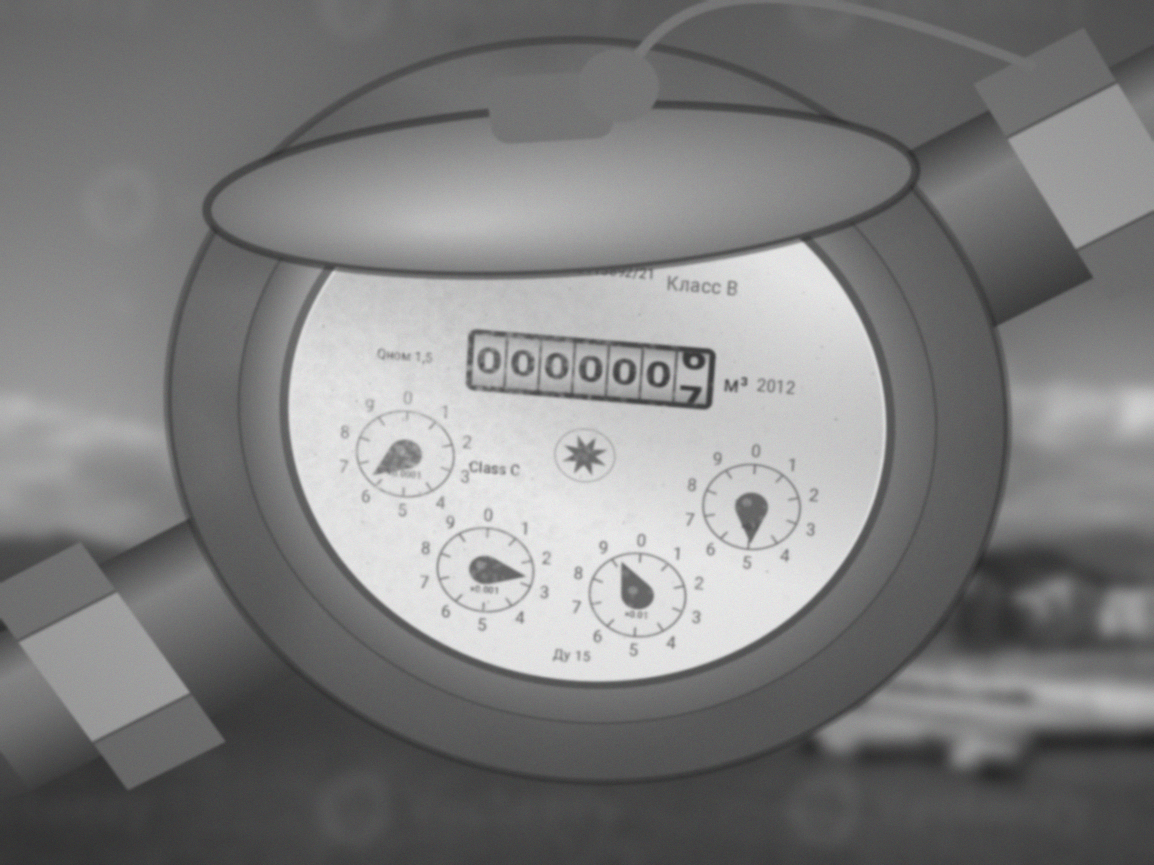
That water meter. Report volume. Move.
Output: 6.4926 m³
